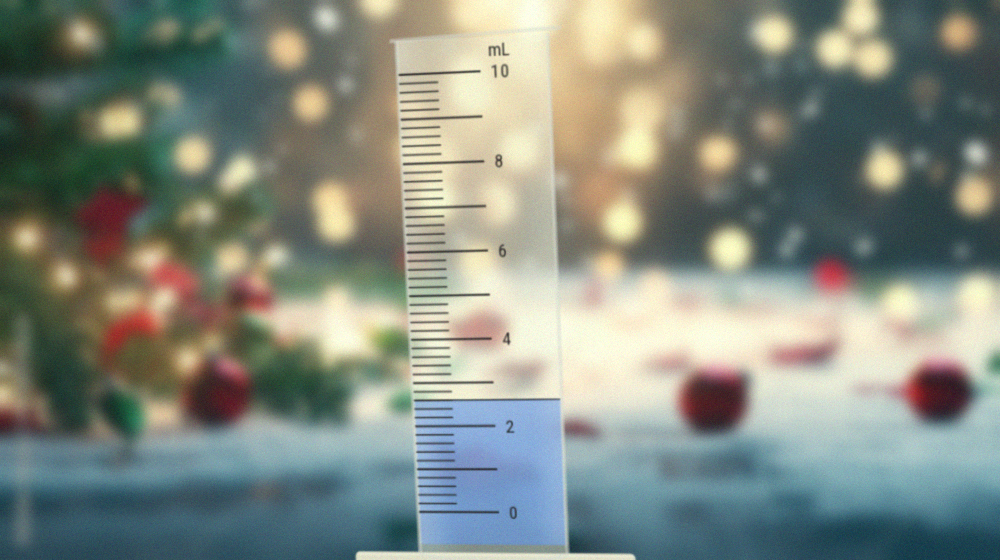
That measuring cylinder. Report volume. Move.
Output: 2.6 mL
